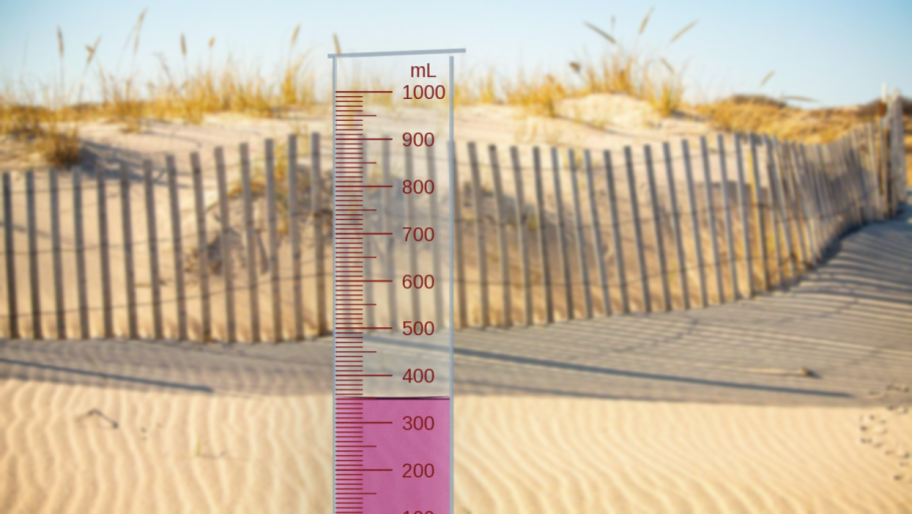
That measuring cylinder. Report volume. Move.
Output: 350 mL
